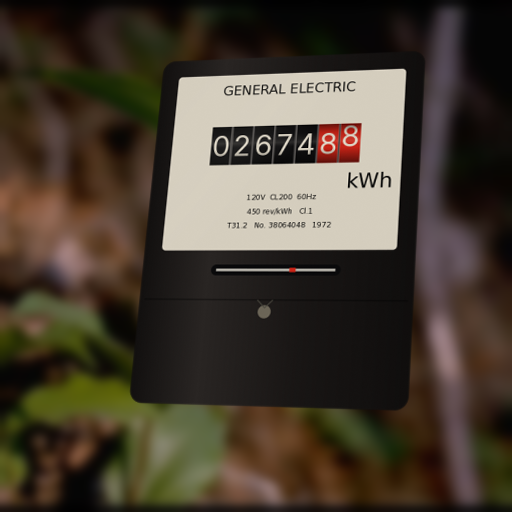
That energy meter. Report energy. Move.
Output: 2674.88 kWh
